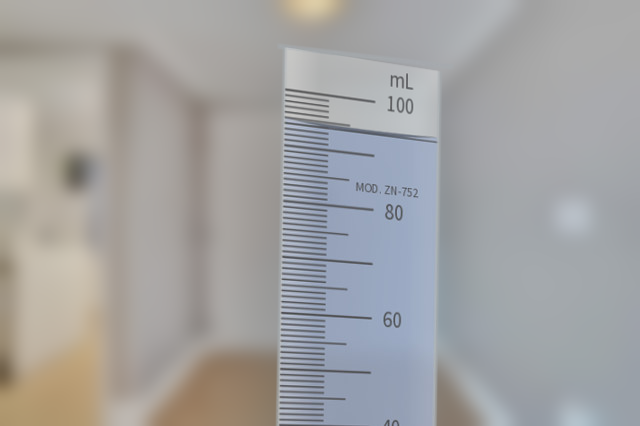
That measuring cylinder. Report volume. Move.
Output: 94 mL
